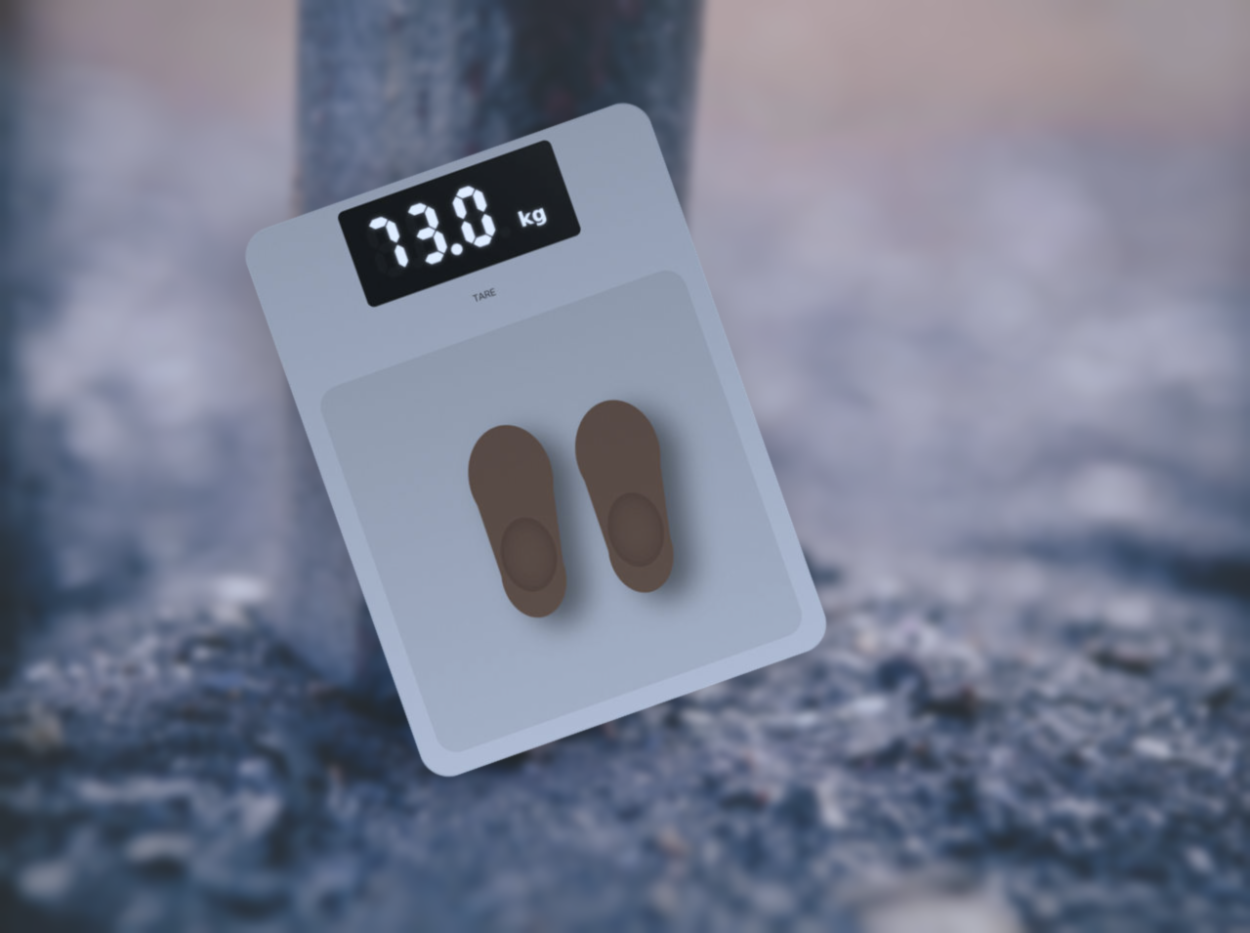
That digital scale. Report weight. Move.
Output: 73.0 kg
